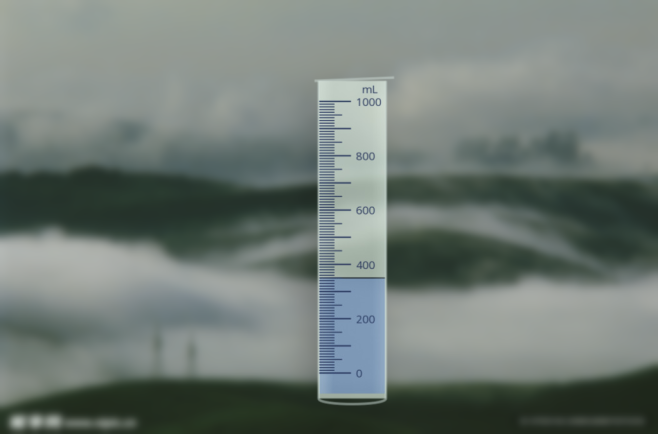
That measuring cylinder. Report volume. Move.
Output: 350 mL
